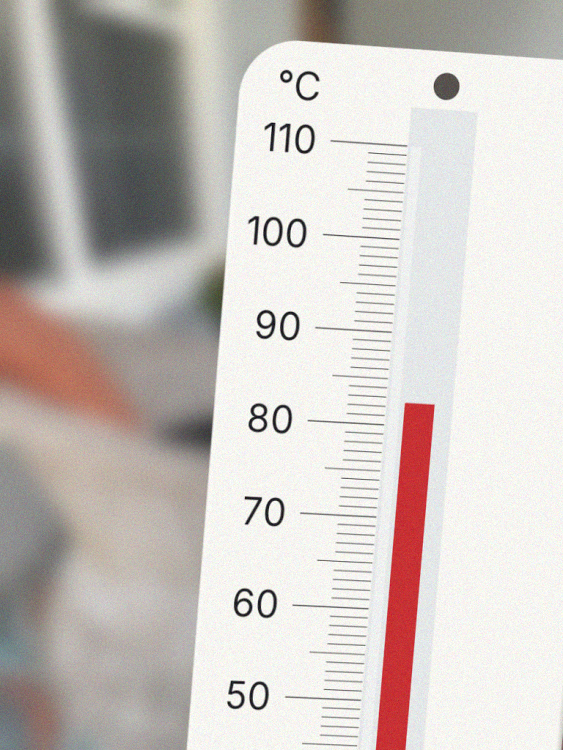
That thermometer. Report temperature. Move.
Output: 82.5 °C
